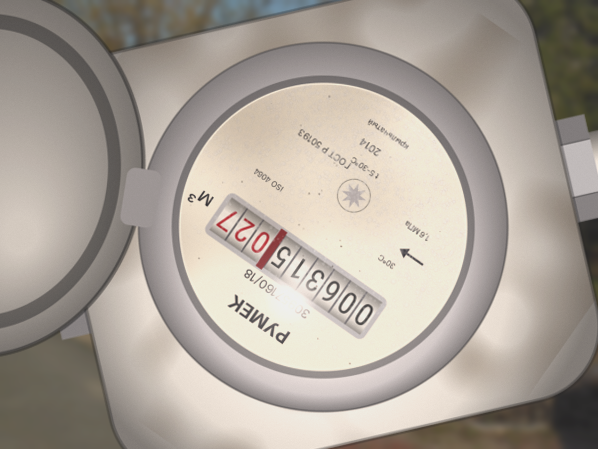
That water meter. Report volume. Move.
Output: 6315.027 m³
